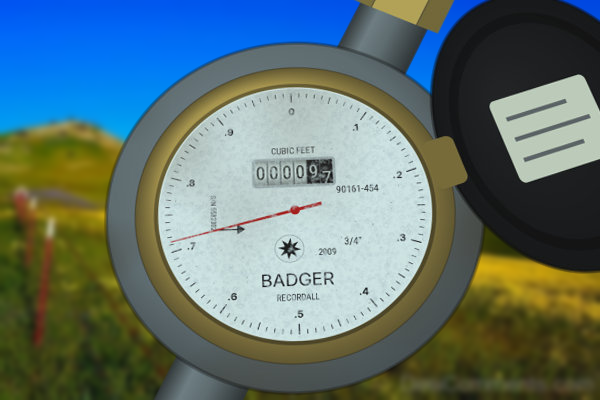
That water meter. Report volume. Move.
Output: 96.71 ft³
